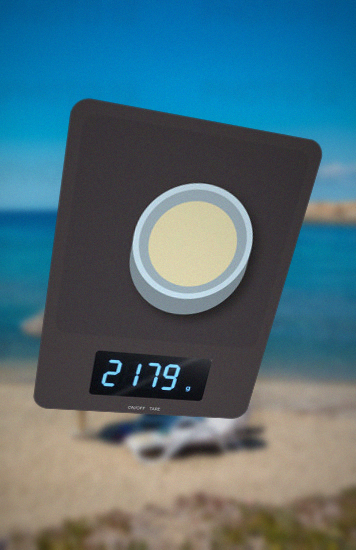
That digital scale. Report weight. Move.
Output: 2179 g
